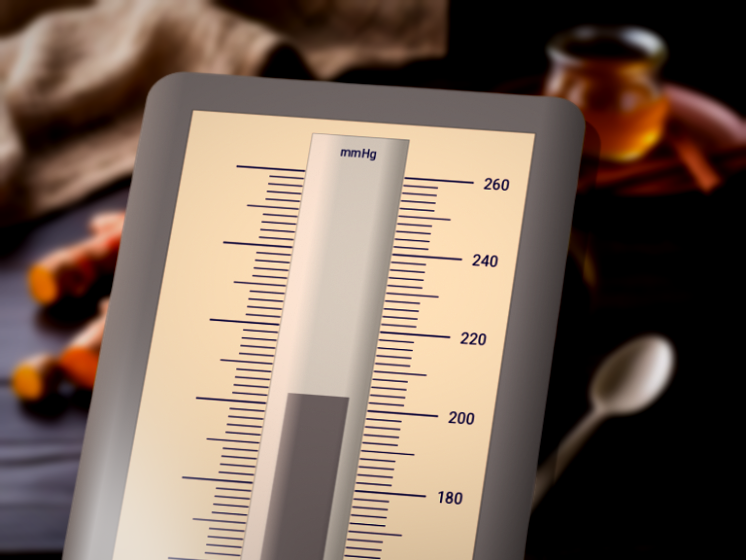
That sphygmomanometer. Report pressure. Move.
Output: 203 mmHg
